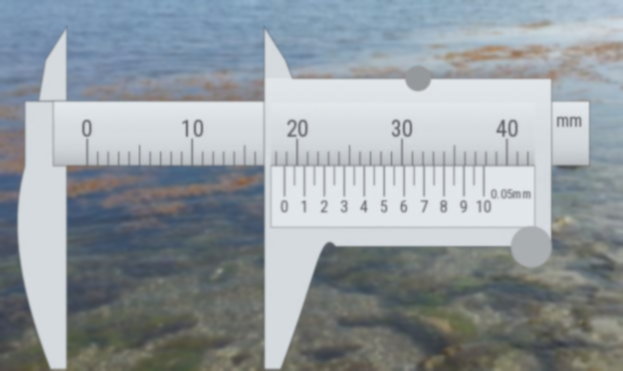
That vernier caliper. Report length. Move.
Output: 18.8 mm
